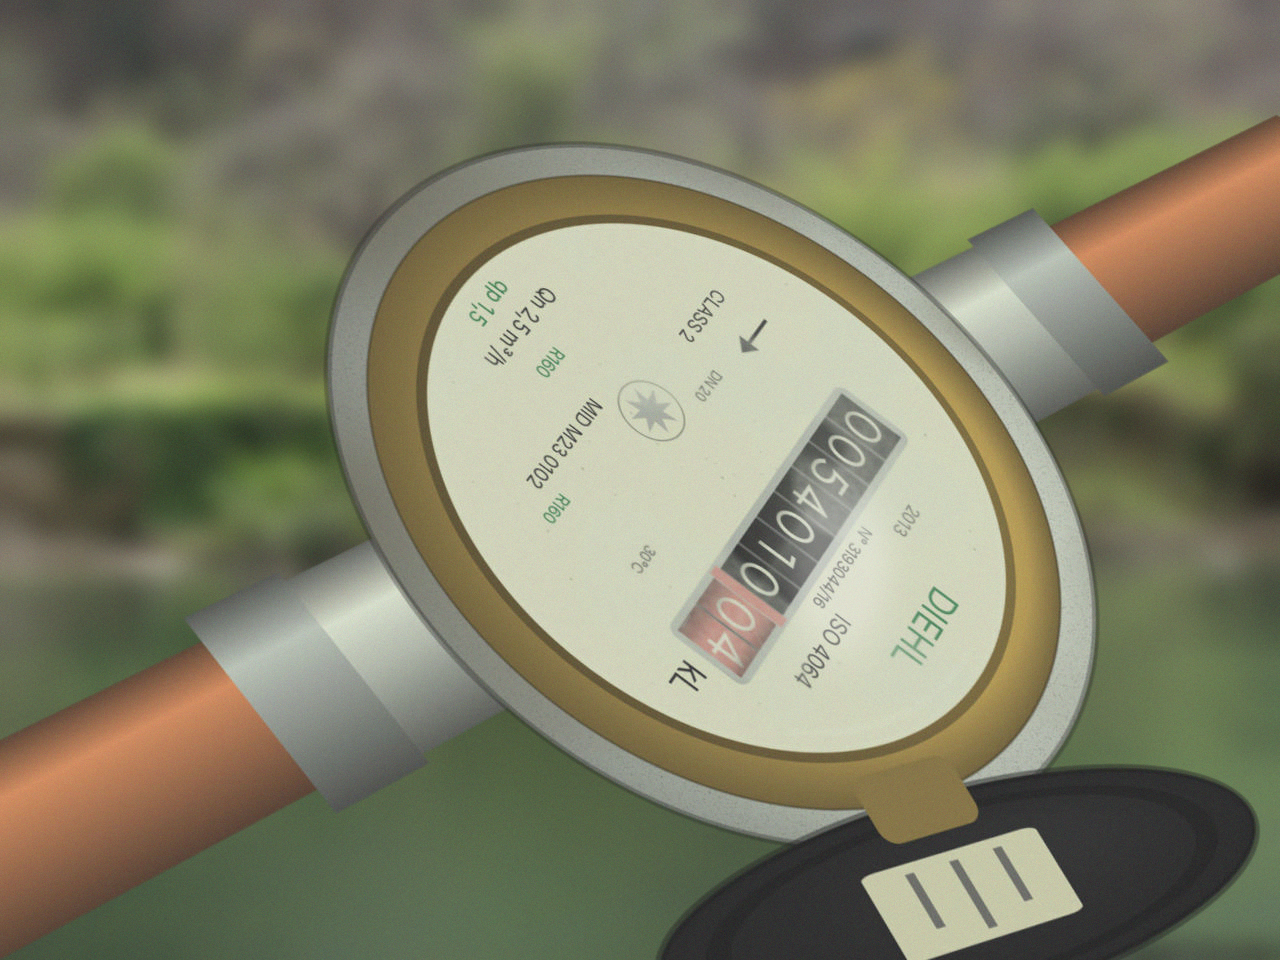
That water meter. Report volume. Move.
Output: 54010.04 kL
